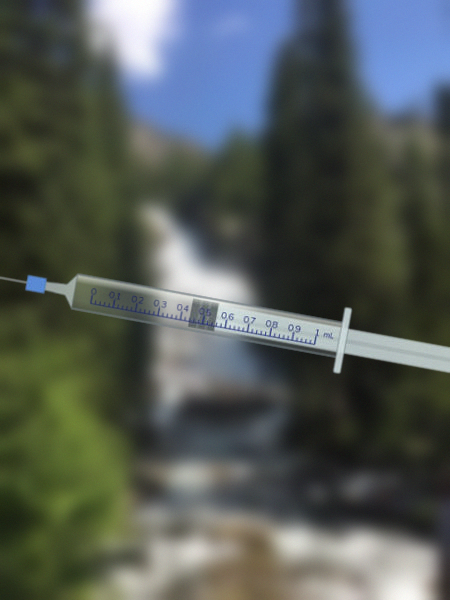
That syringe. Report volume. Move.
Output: 0.44 mL
